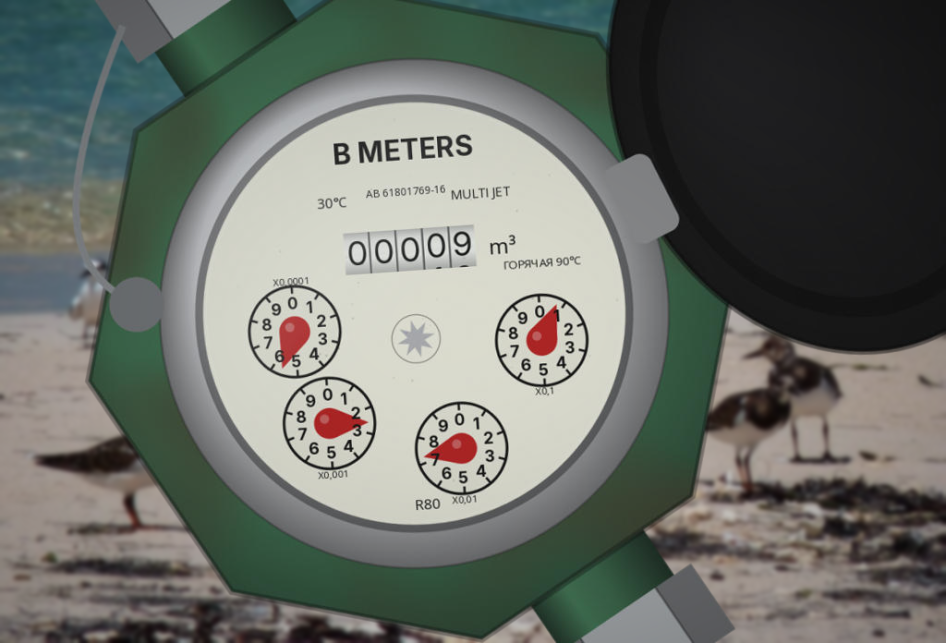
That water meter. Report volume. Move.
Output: 9.0725 m³
